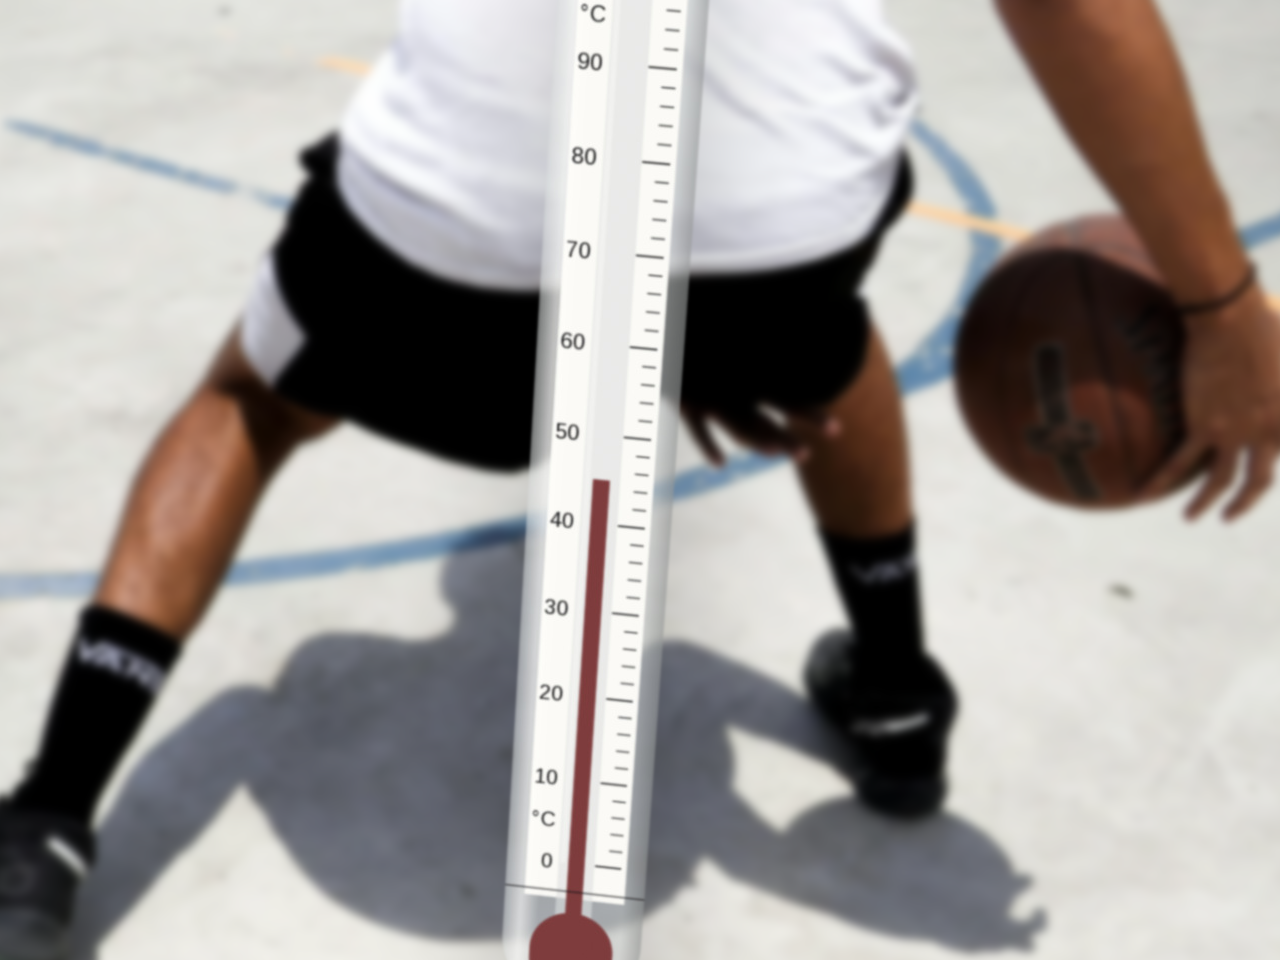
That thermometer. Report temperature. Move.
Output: 45 °C
